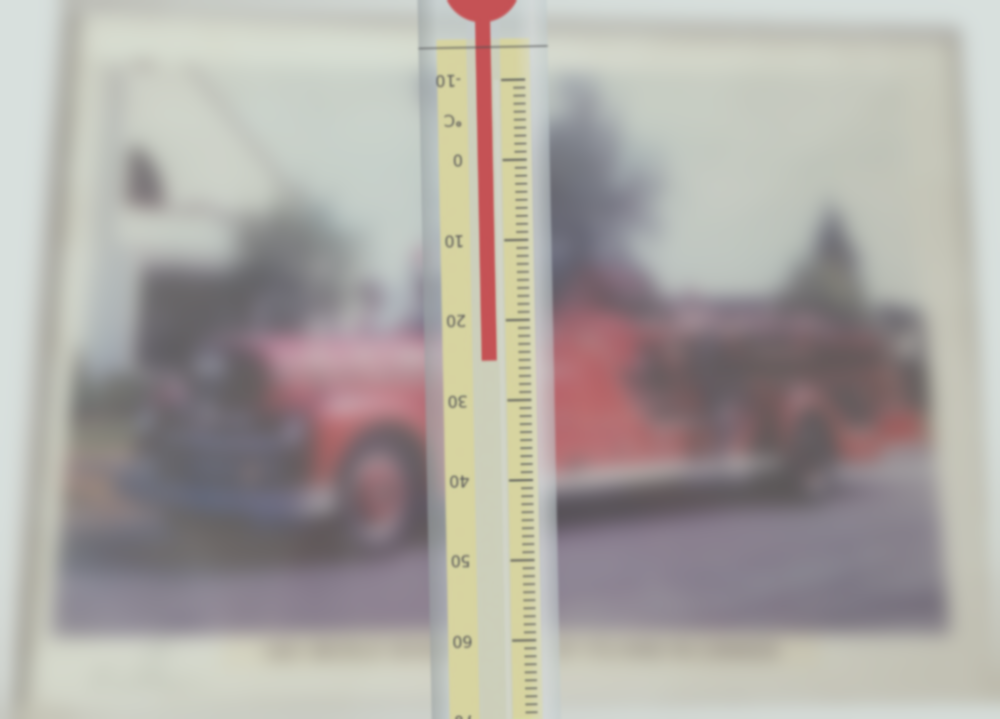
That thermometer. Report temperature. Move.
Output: 25 °C
